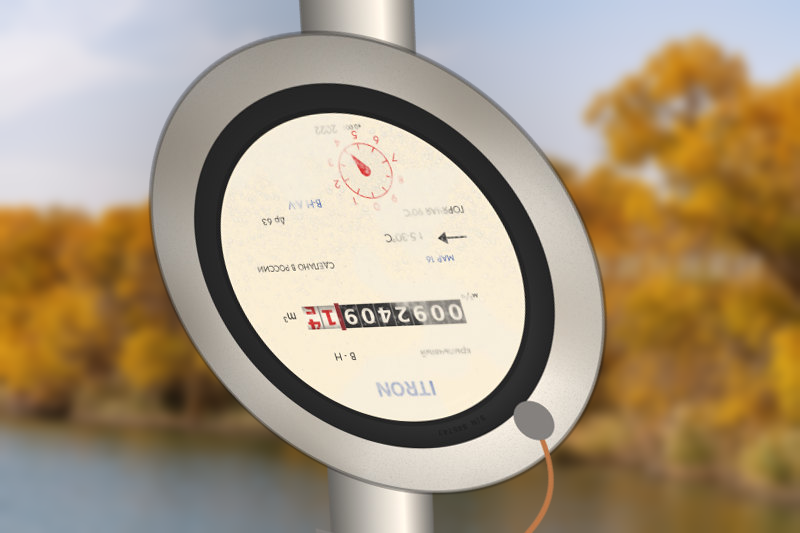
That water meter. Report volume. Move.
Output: 92409.144 m³
